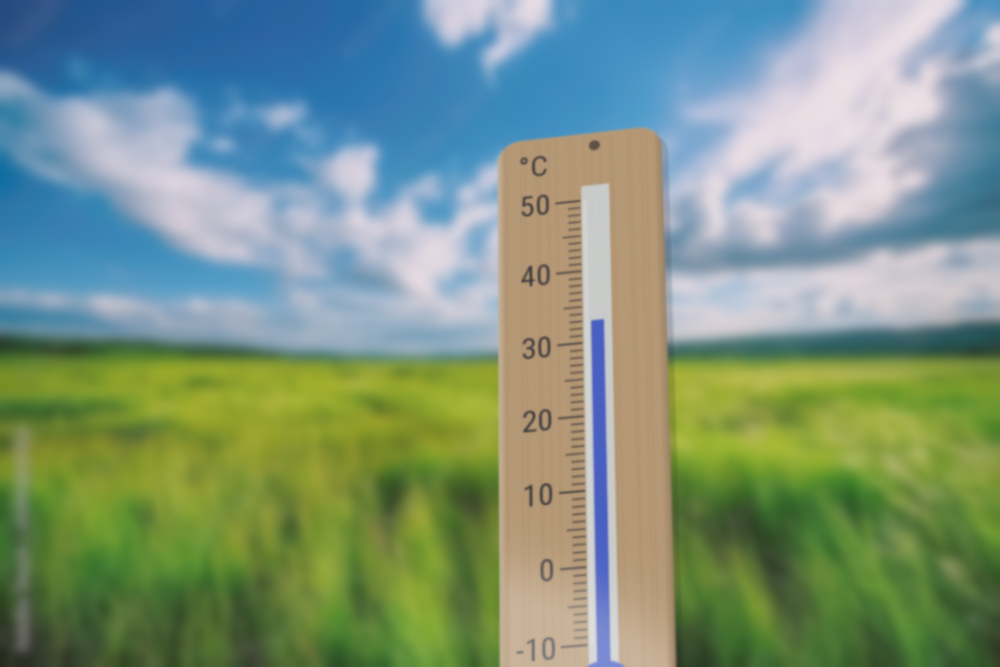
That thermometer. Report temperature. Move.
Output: 33 °C
